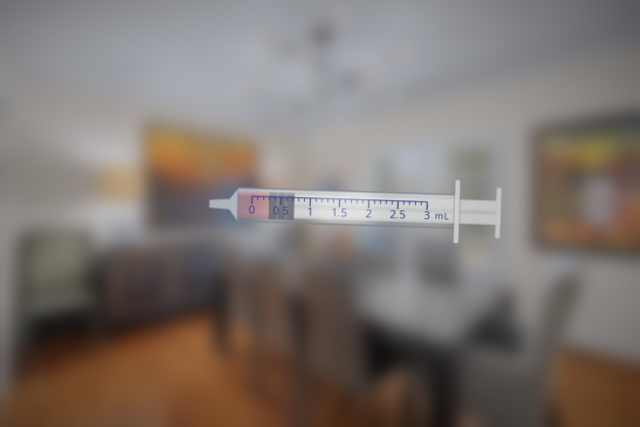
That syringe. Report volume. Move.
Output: 0.3 mL
